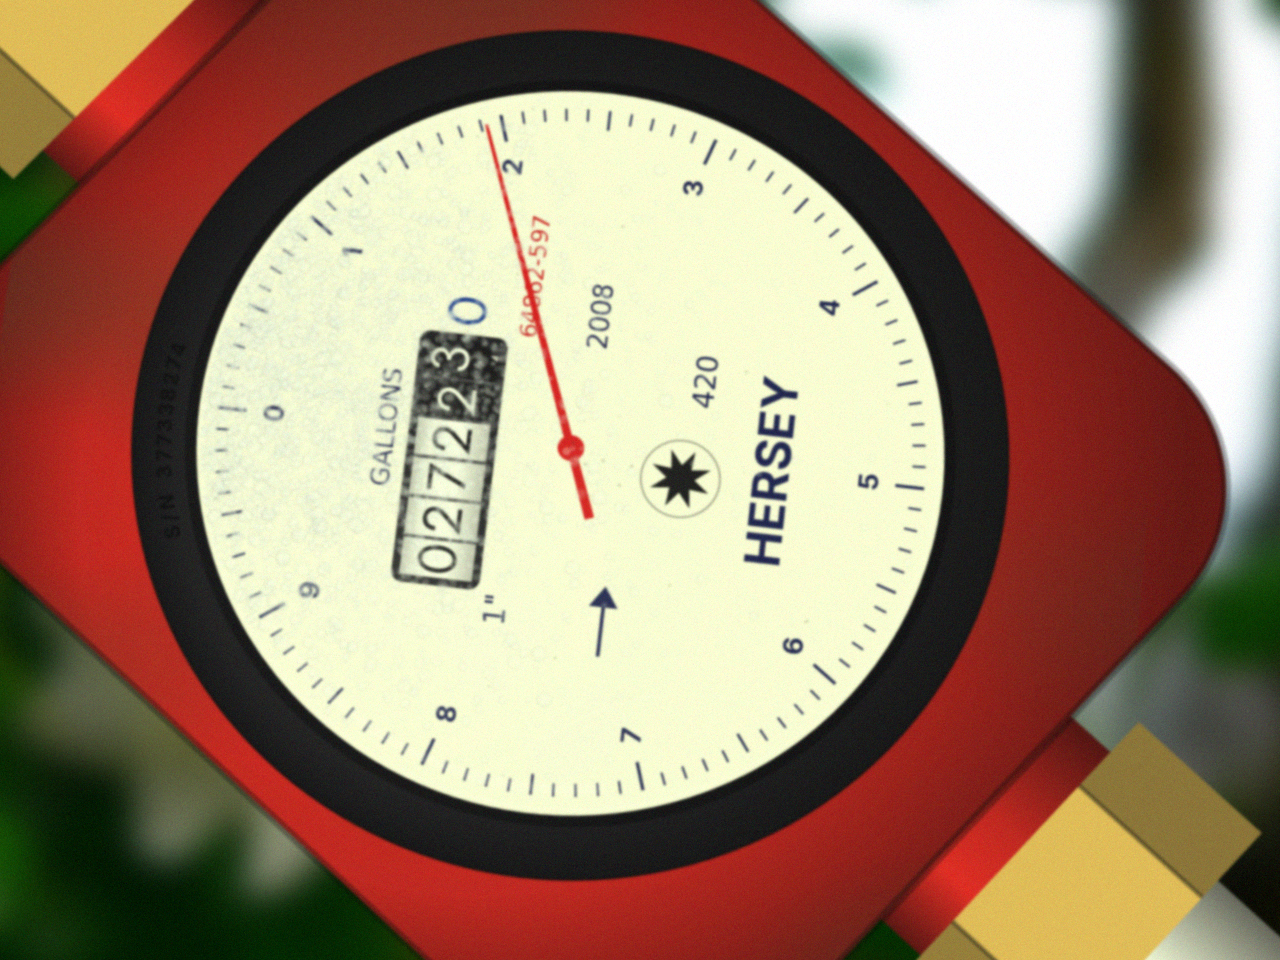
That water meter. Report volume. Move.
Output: 272231.9 gal
